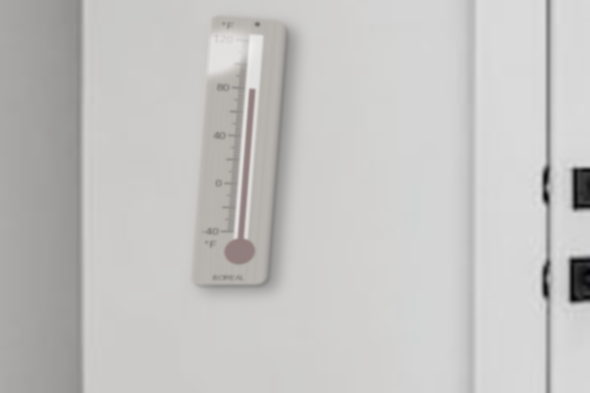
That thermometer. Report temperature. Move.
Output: 80 °F
